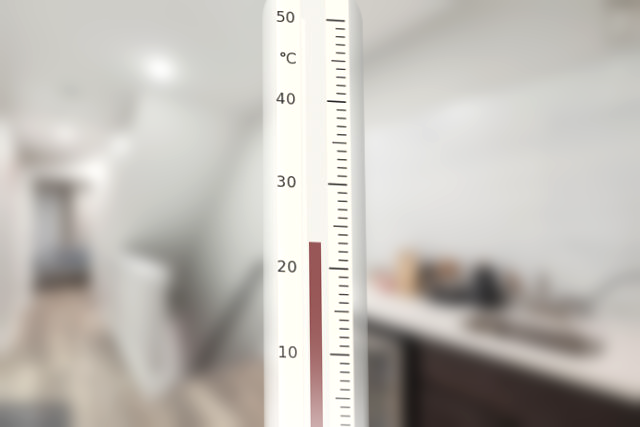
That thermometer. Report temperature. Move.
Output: 23 °C
